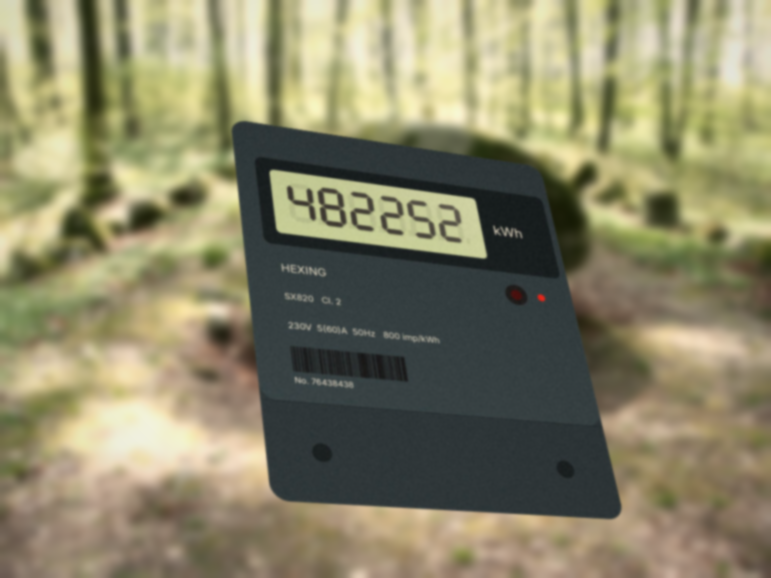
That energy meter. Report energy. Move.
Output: 482252 kWh
